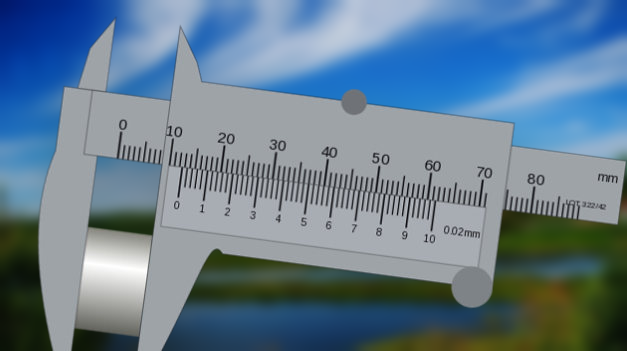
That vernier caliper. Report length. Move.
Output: 12.5 mm
